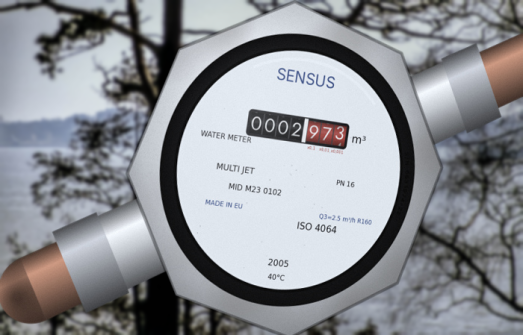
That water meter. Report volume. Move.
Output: 2.973 m³
